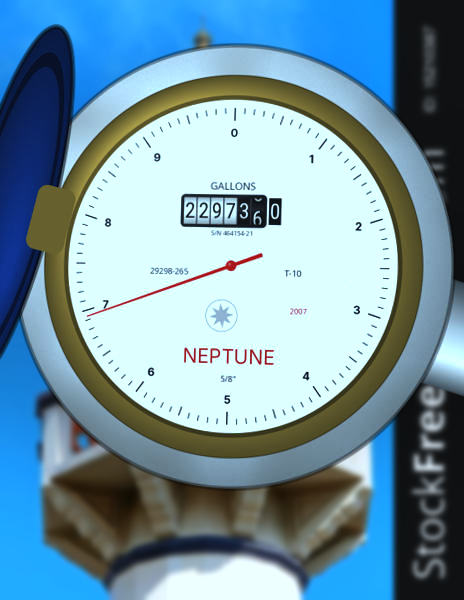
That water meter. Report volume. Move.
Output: 2297356.9 gal
